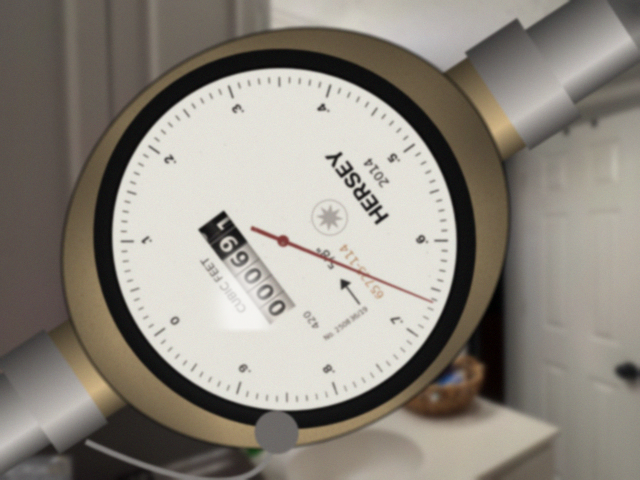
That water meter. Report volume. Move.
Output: 690.66 ft³
